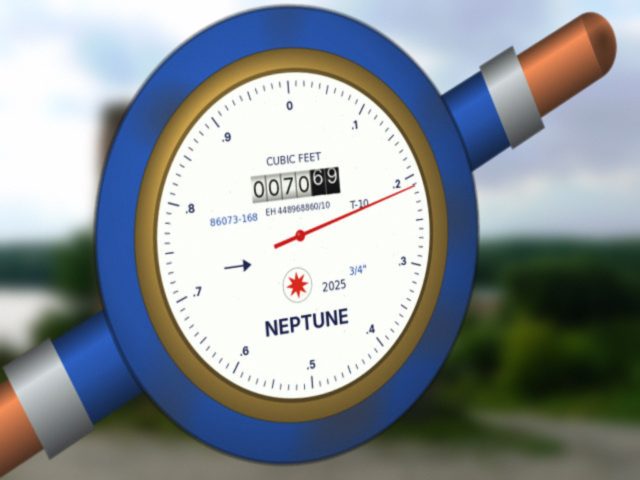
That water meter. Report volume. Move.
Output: 7069.21 ft³
